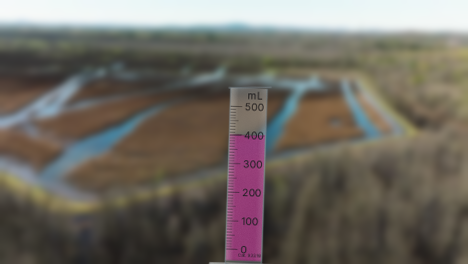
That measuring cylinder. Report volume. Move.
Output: 400 mL
